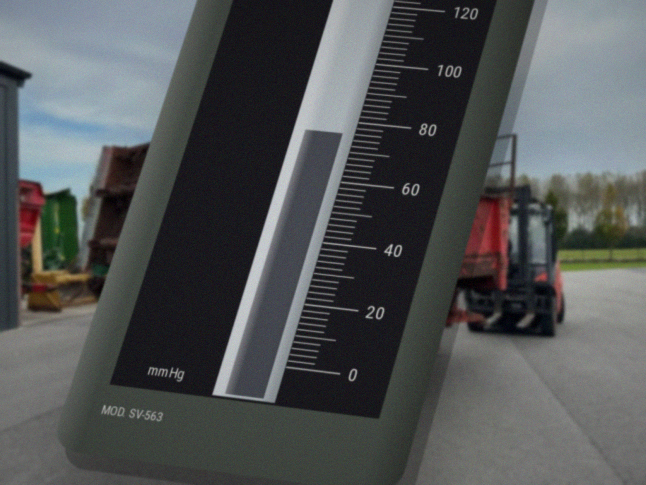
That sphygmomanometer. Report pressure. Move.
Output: 76 mmHg
